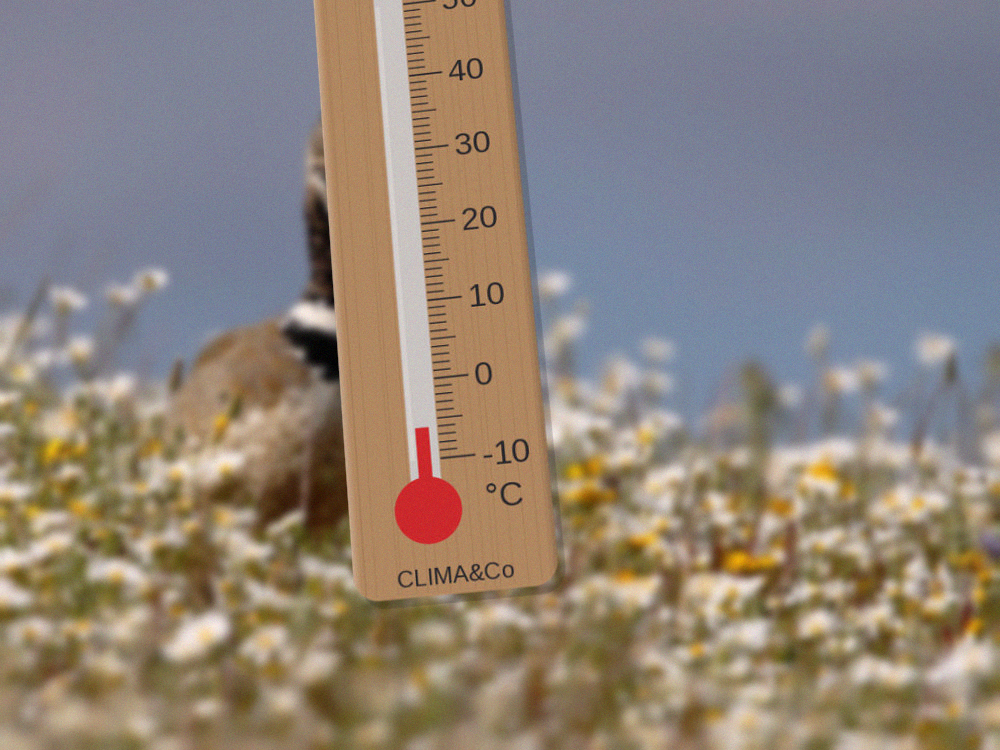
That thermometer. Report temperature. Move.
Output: -6 °C
